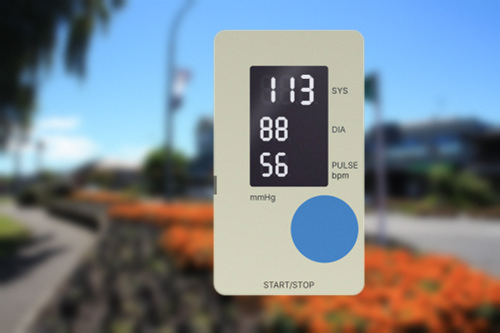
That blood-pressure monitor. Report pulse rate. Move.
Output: 56 bpm
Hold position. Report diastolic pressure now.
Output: 88 mmHg
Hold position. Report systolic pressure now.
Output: 113 mmHg
